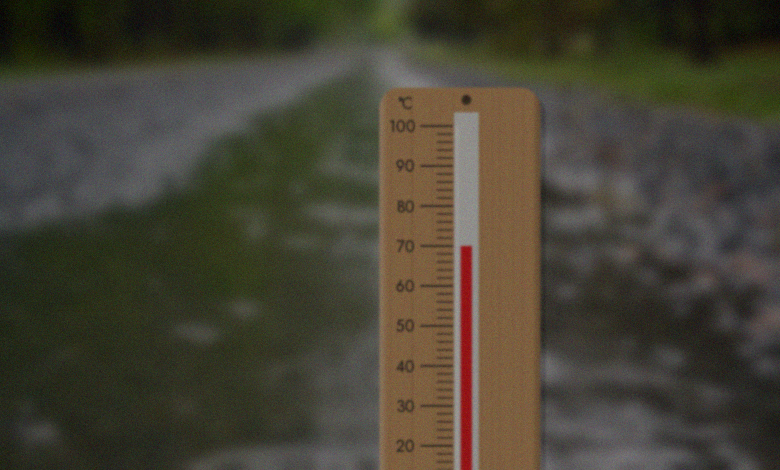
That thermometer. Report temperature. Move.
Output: 70 °C
